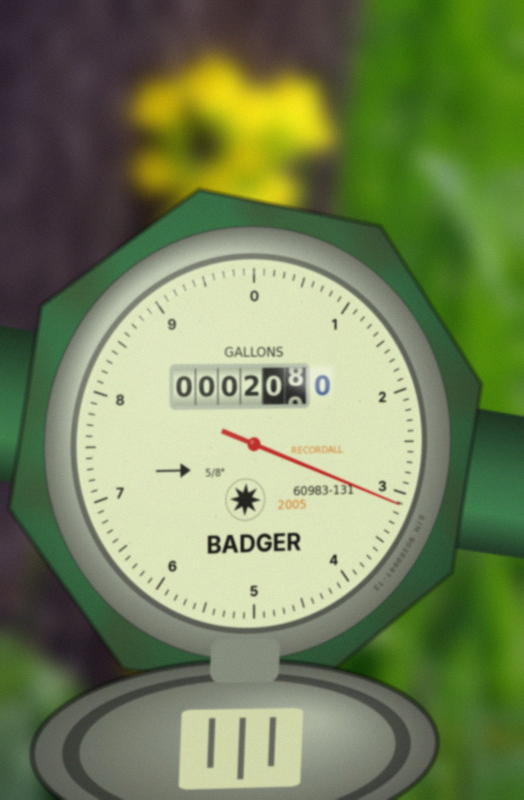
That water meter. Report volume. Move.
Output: 2083.1 gal
